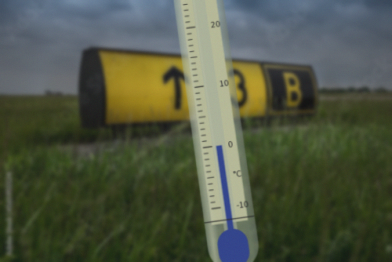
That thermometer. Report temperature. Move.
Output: 0 °C
